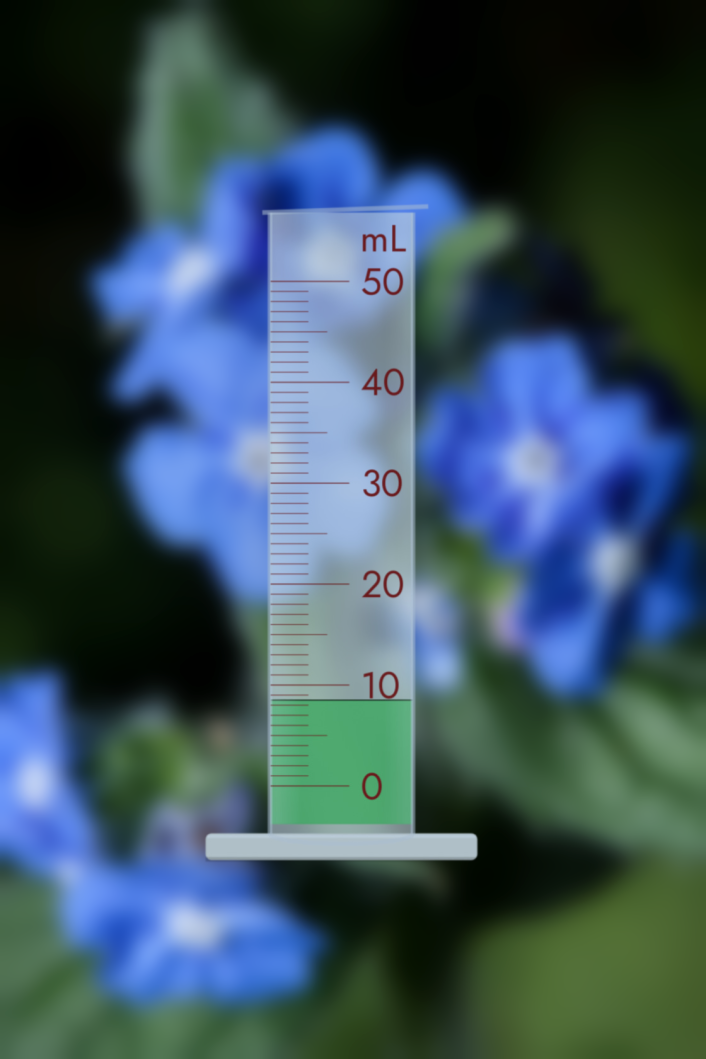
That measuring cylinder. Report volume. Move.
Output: 8.5 mL
